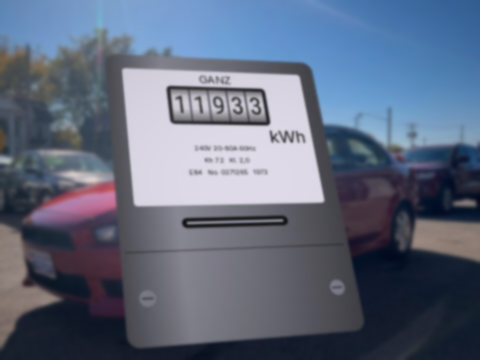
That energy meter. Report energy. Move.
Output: 11933 kWh
